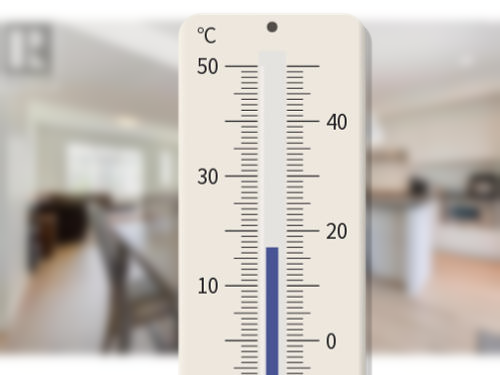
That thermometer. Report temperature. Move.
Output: 17 °C
